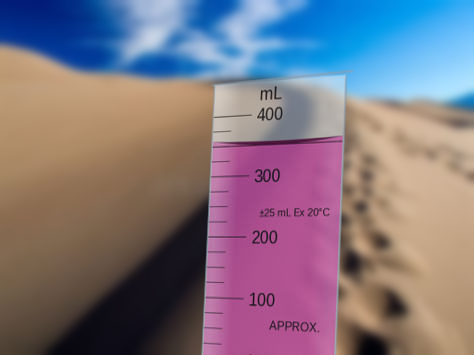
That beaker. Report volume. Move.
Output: 350 mL
